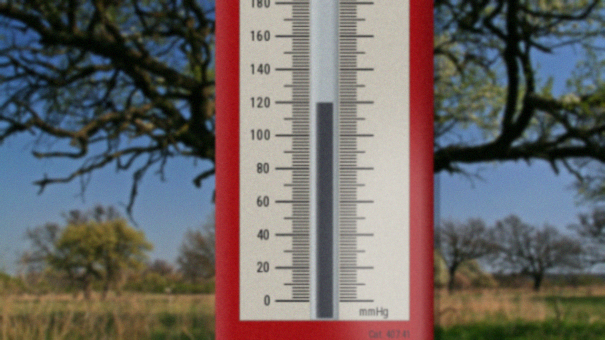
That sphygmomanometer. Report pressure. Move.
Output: 120 mmHg
